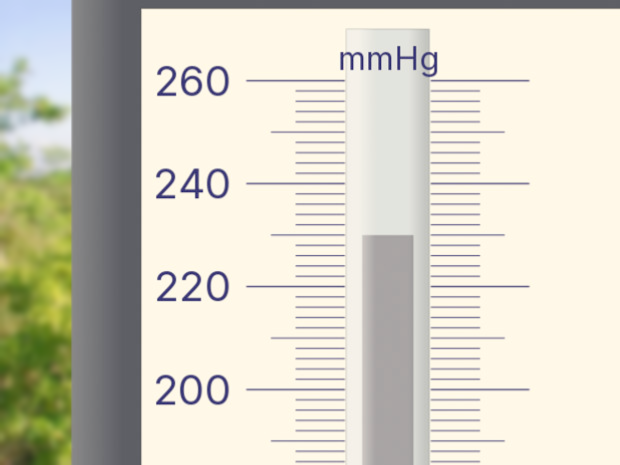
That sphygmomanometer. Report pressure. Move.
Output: 230 mmHg
